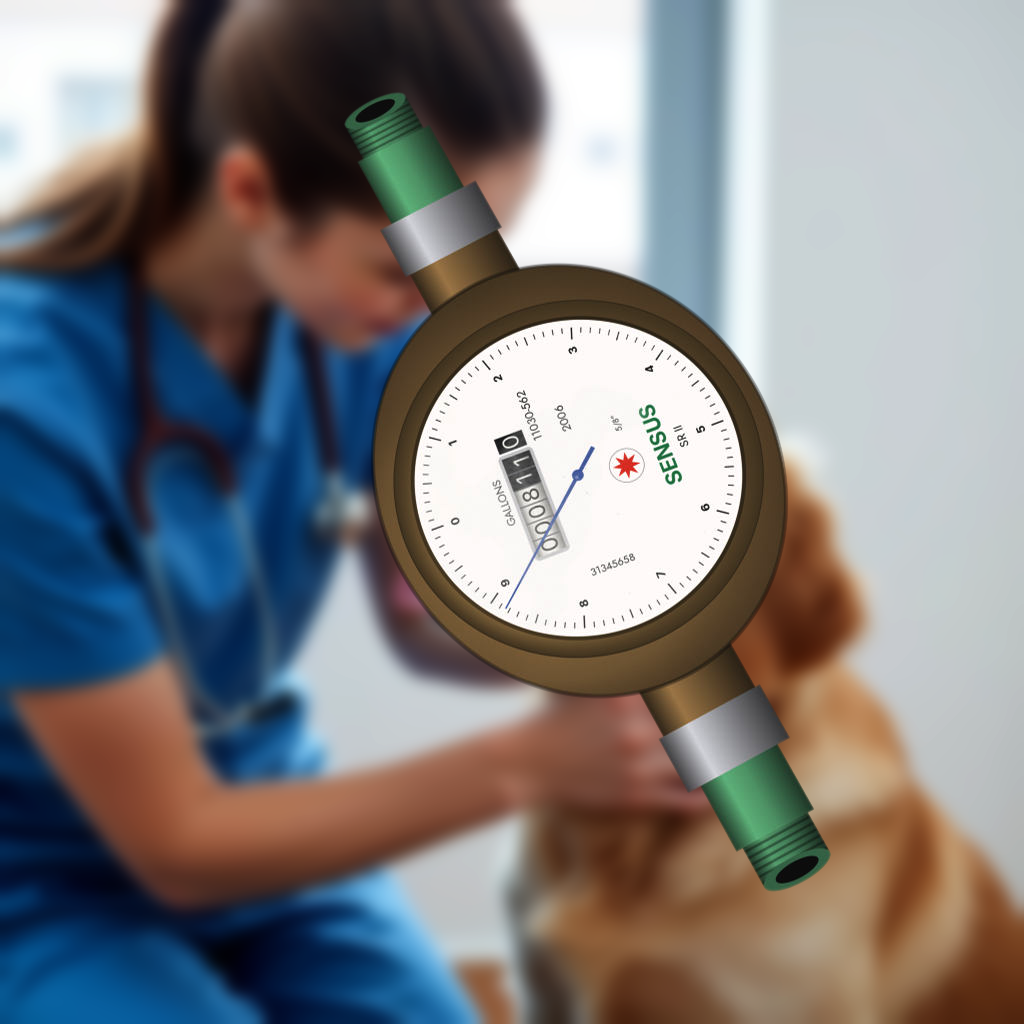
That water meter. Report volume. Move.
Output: 8108.8 gal
